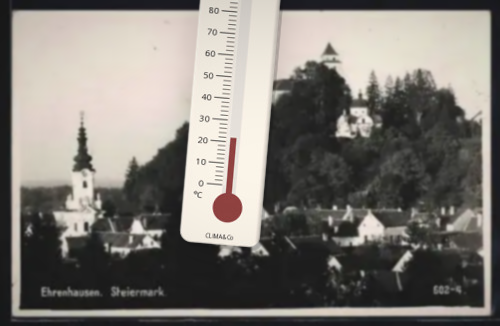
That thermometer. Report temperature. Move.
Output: 22 °C
